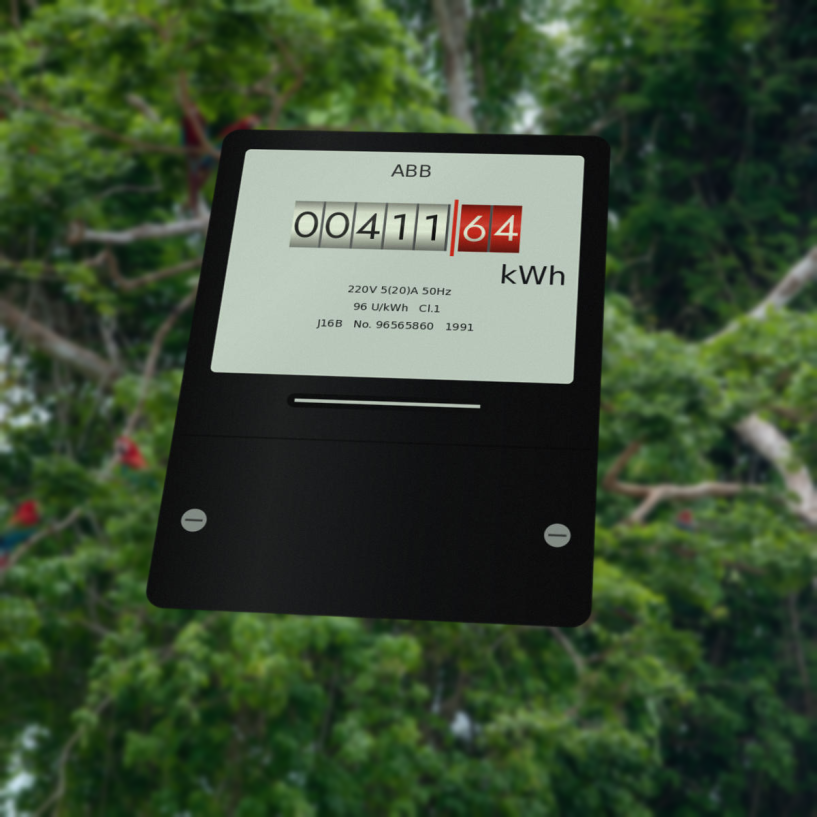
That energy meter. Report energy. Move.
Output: 411.64 kWh
